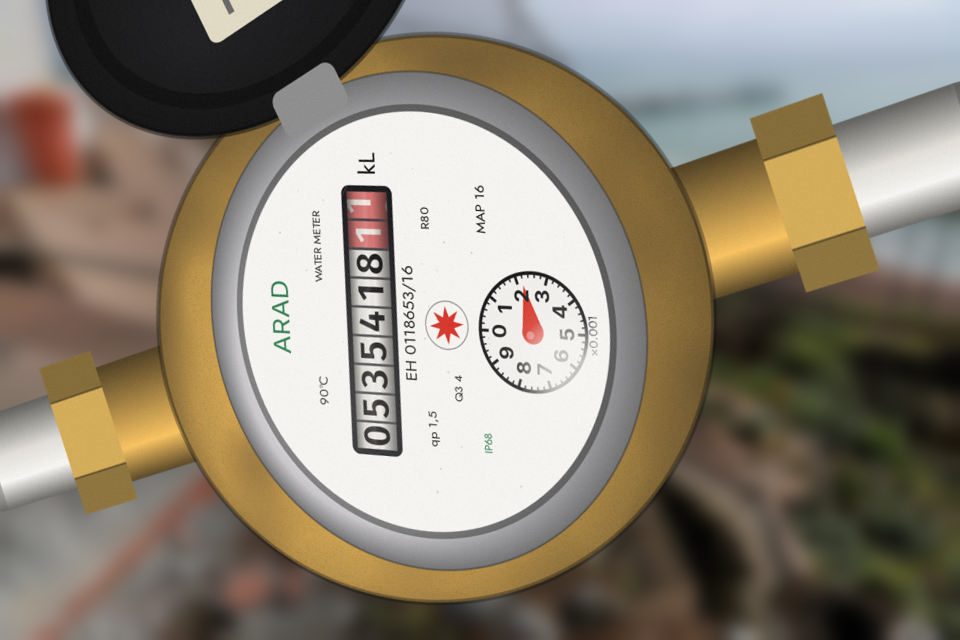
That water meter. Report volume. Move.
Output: 535418.112 kL
